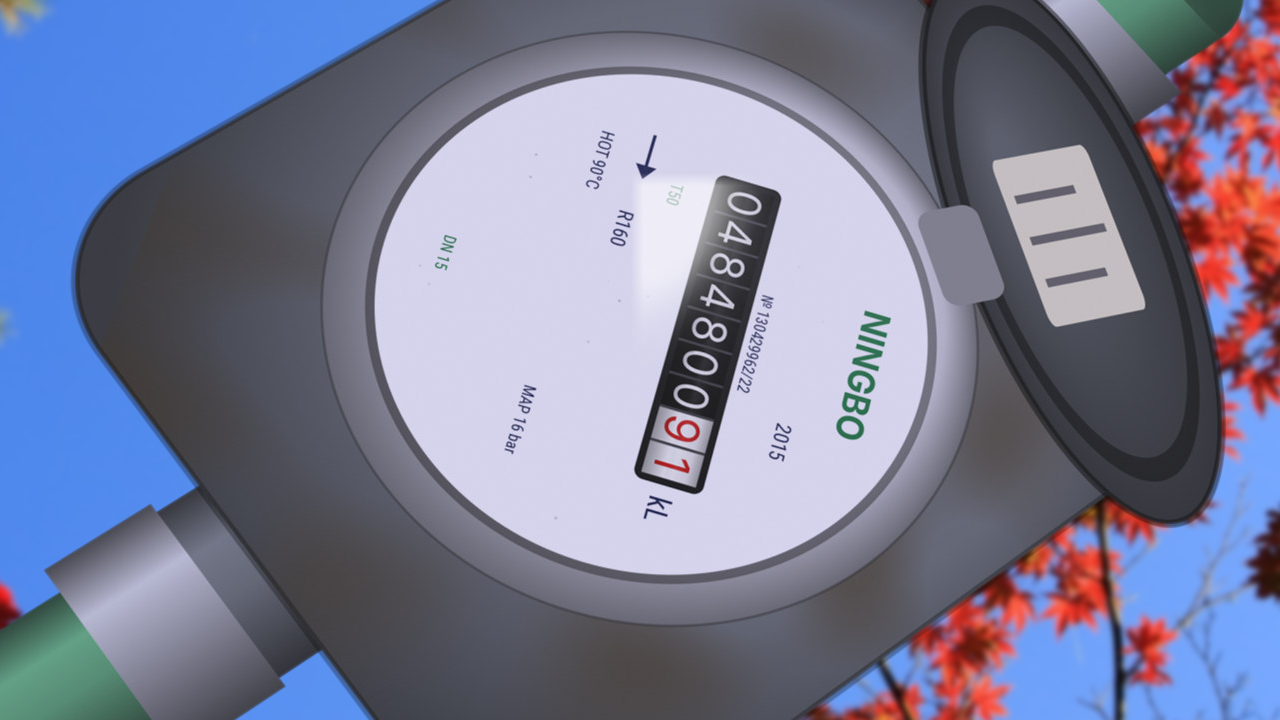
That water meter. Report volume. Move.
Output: 484800.91 kL
